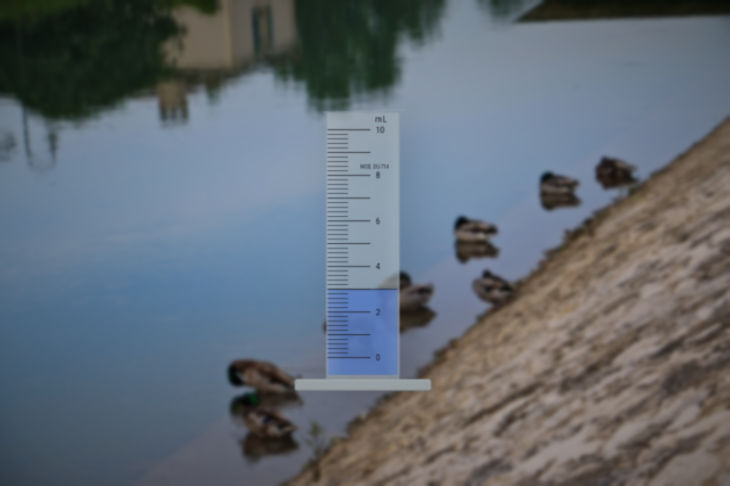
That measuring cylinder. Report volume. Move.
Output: 3 mL
